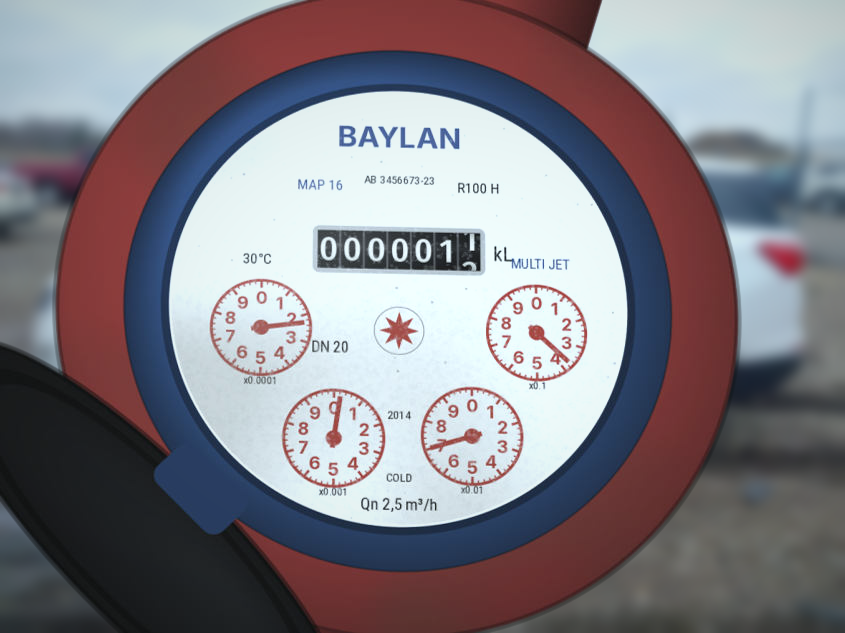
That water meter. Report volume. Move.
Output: 11.3702 kL
